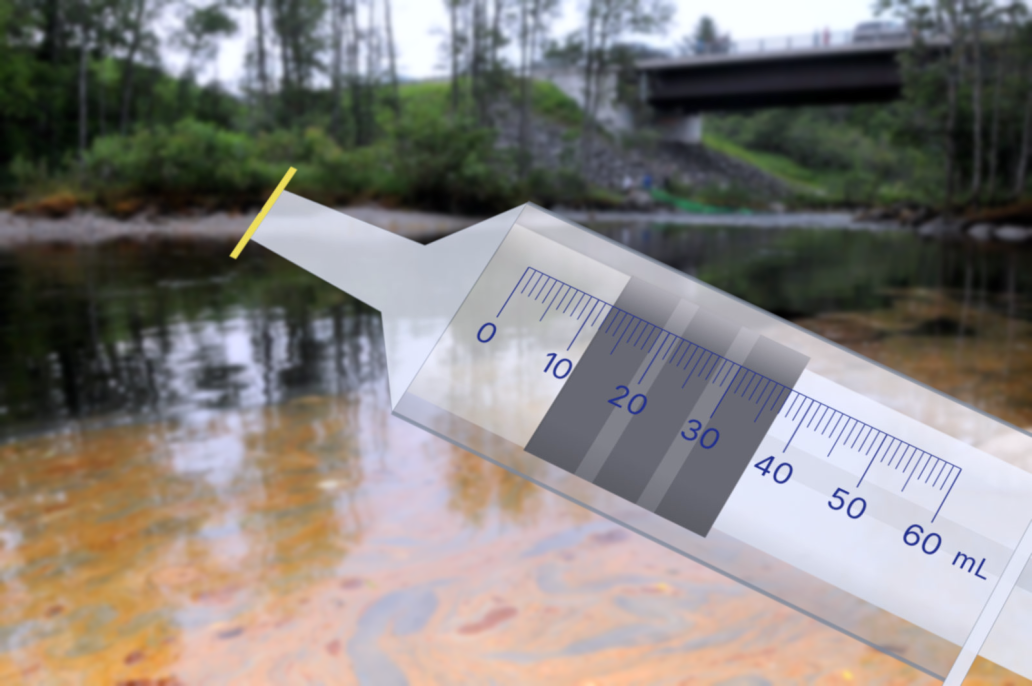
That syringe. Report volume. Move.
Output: 12 mL
